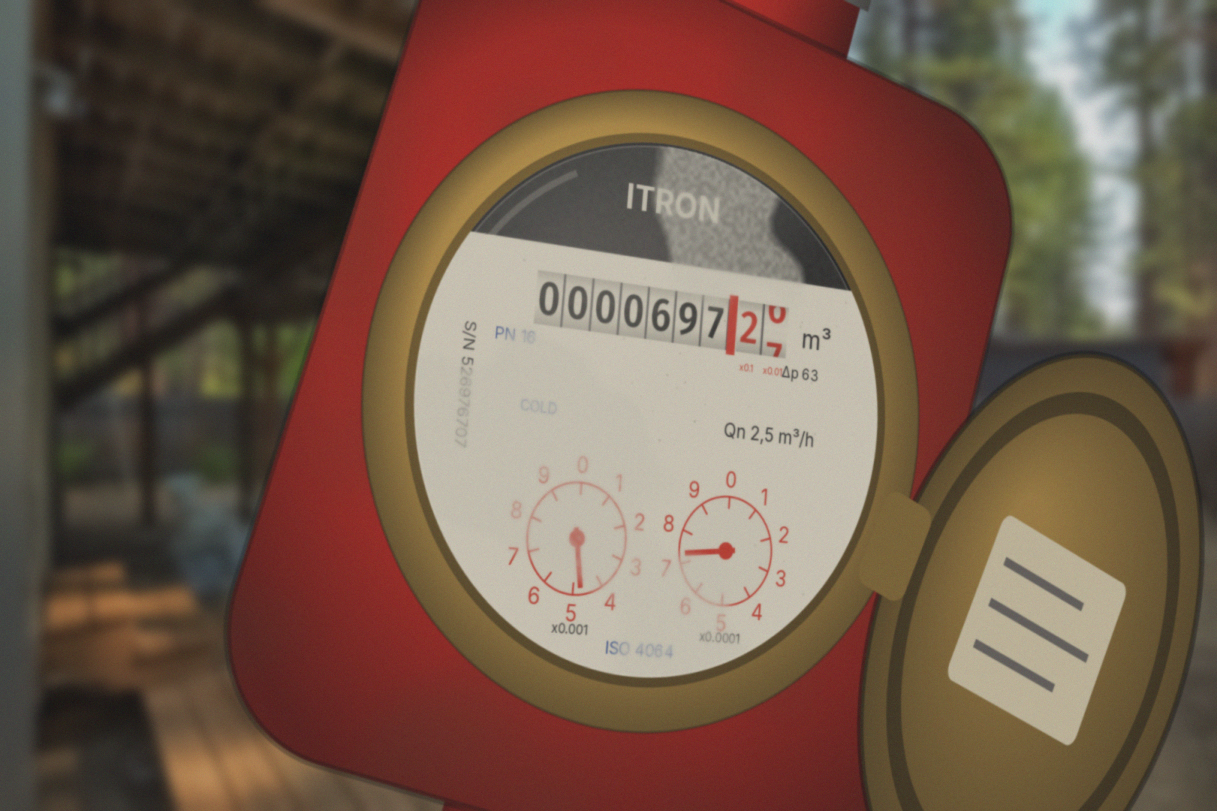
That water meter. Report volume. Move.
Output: 697.2647 m³
